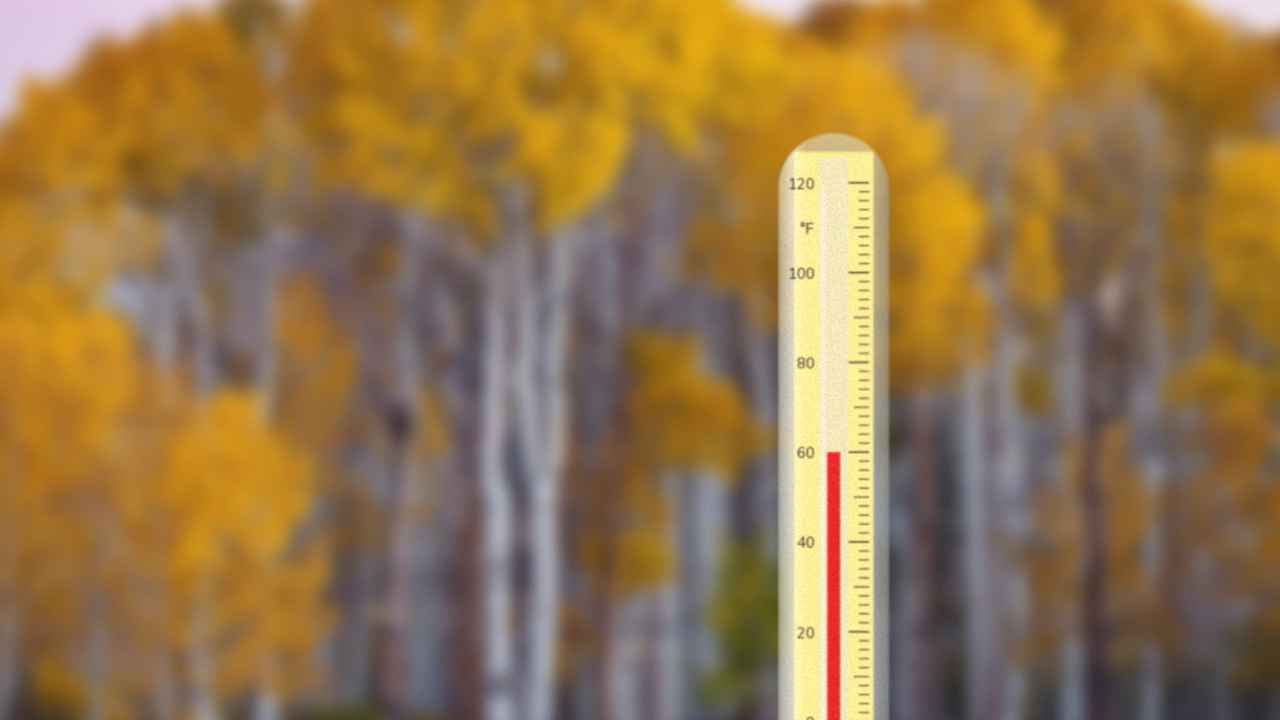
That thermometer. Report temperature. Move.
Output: 60 °F
